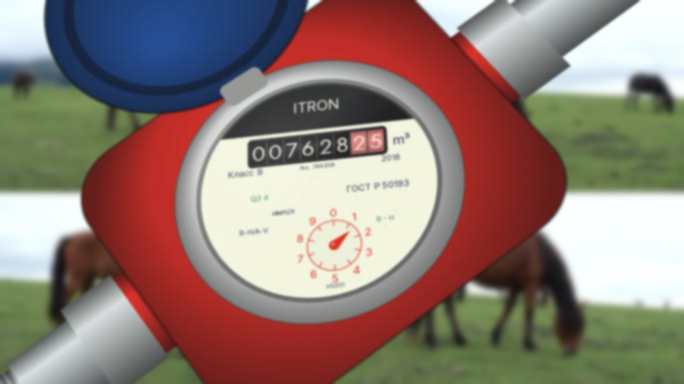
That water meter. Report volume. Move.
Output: 7628.251 m³
